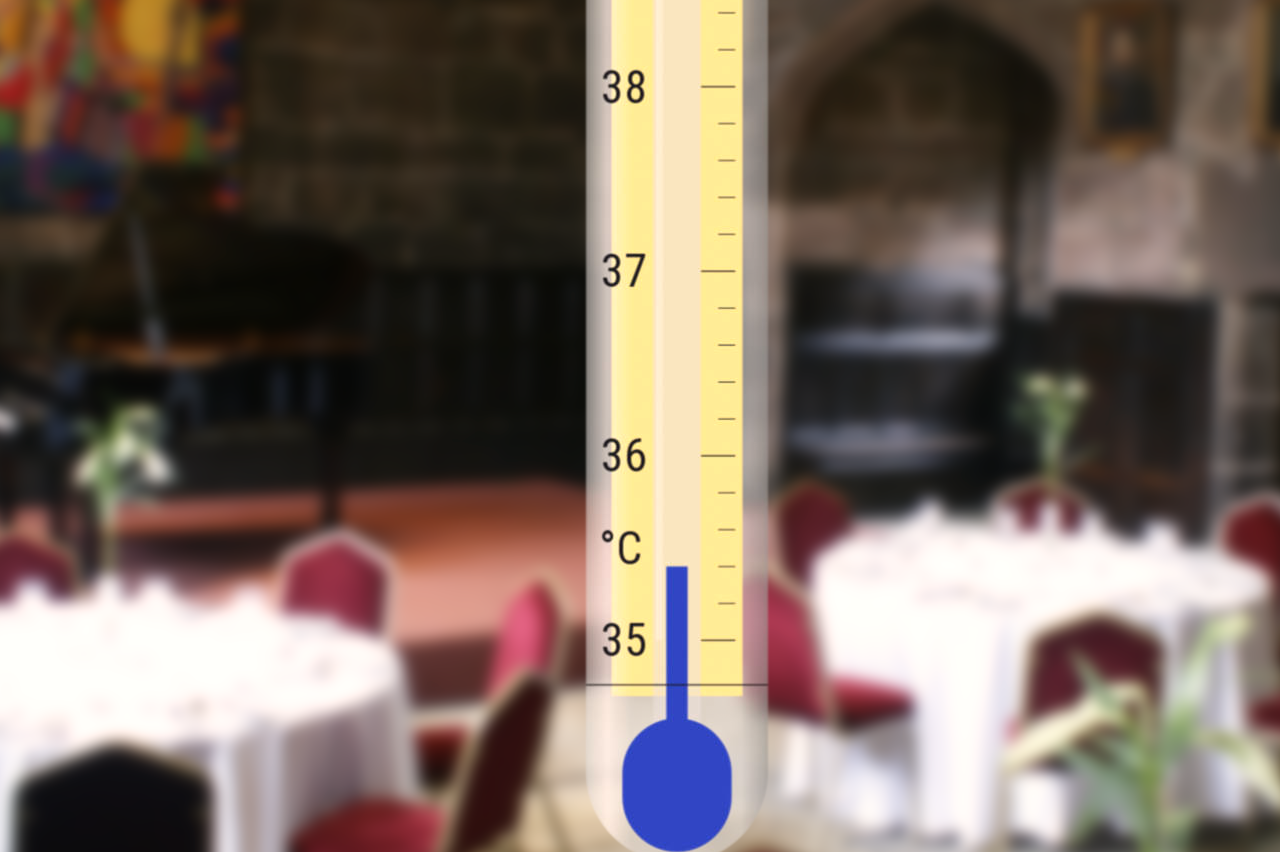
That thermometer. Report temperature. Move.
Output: 35.4 °C
